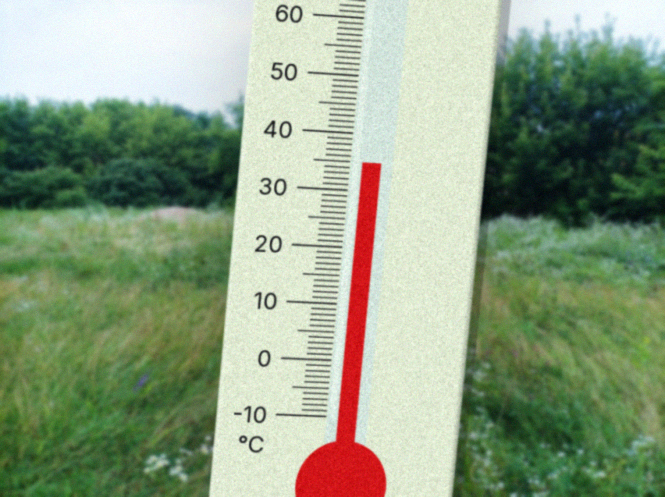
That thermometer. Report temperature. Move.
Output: 35 °C
